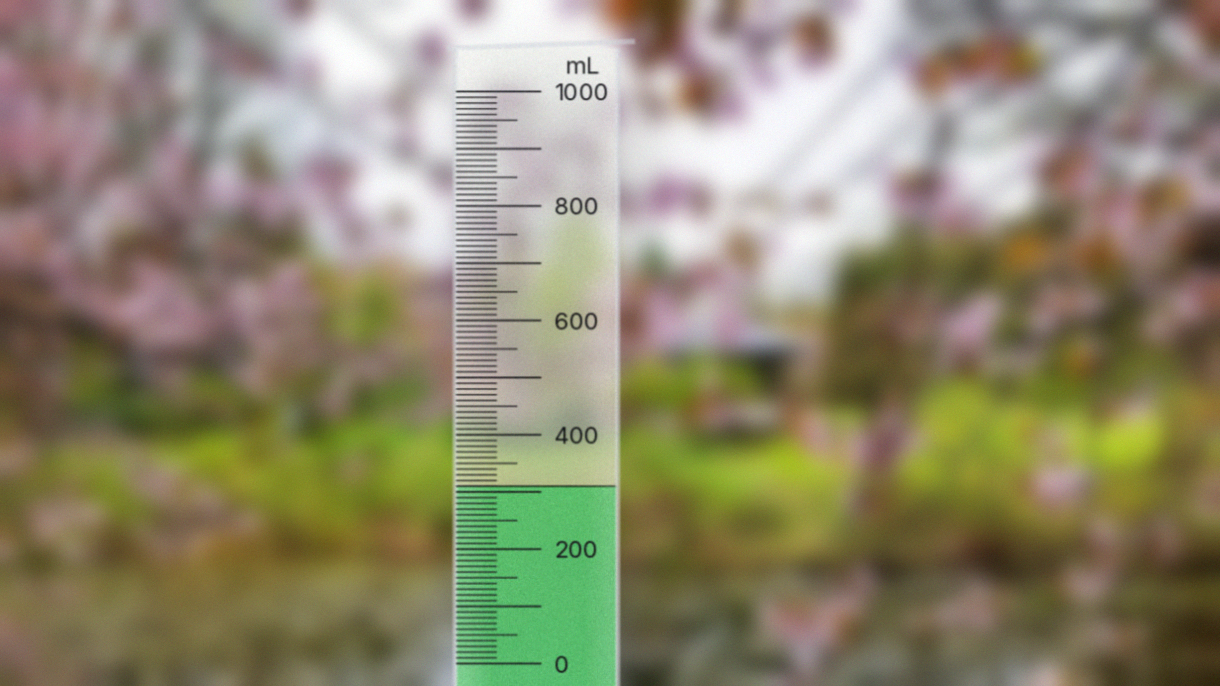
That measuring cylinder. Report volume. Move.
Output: 310 mL
